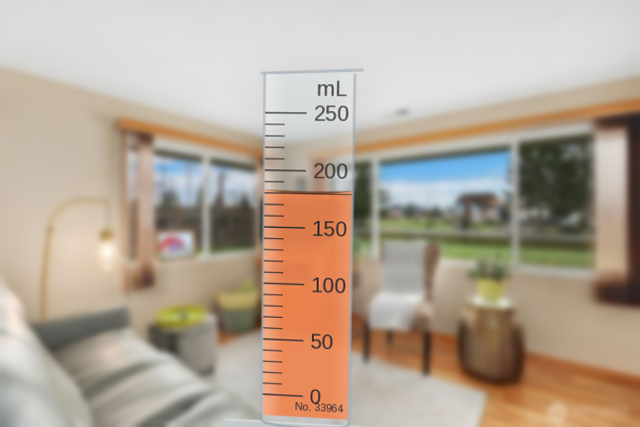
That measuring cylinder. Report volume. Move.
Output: 180 mL
